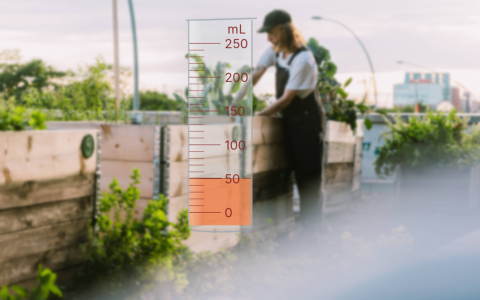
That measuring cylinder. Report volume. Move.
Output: 50 mL
